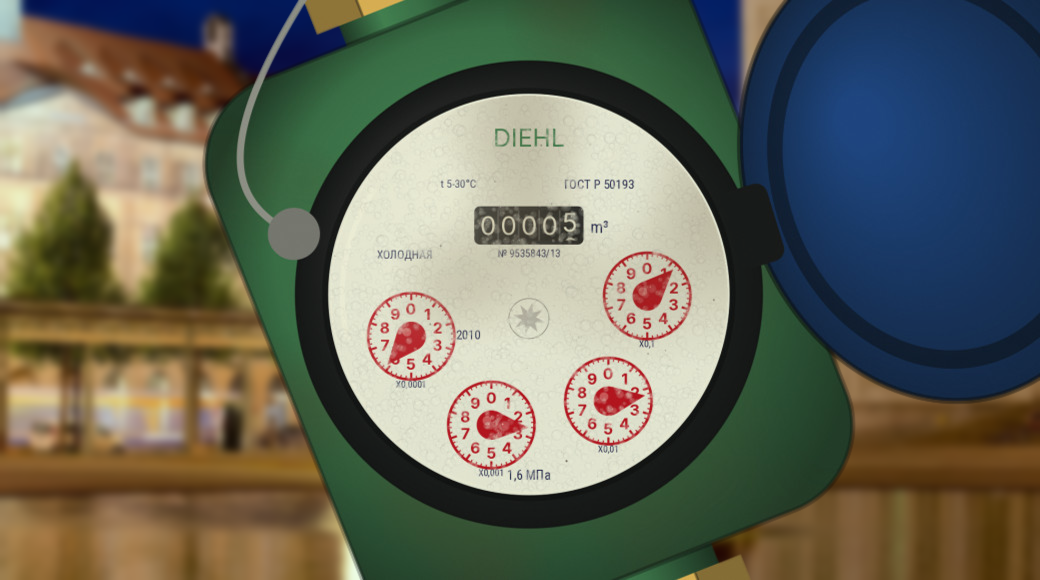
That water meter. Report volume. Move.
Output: 5.1226 m³
